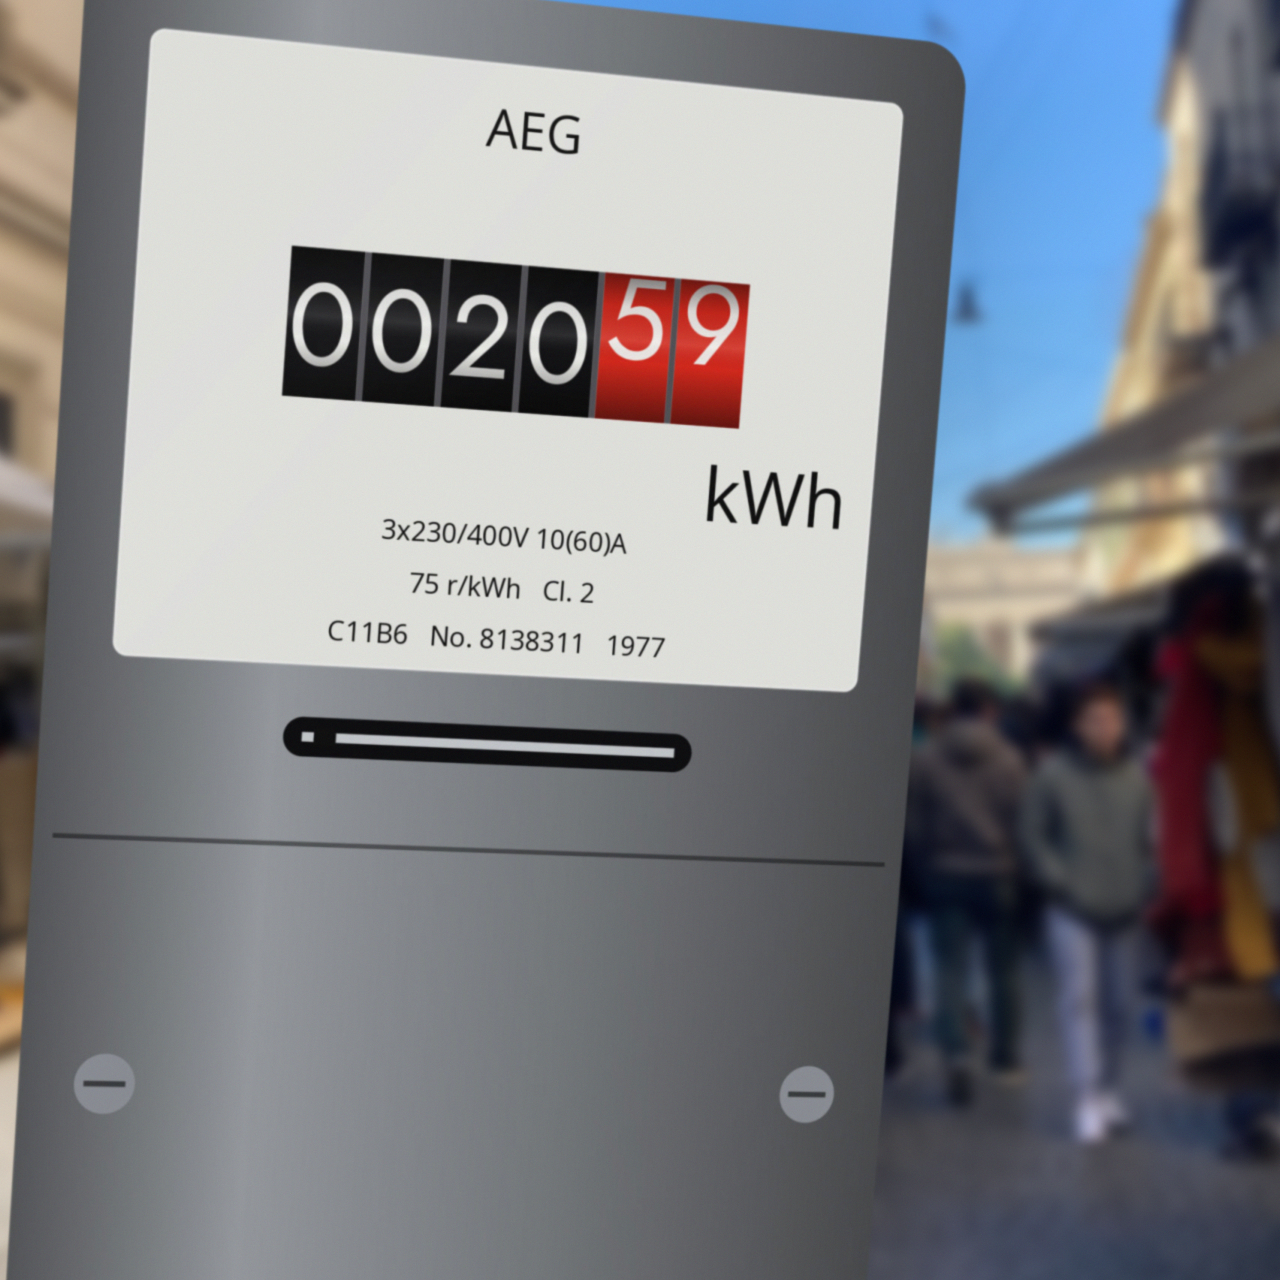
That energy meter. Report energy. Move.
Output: 20.59 kWh
